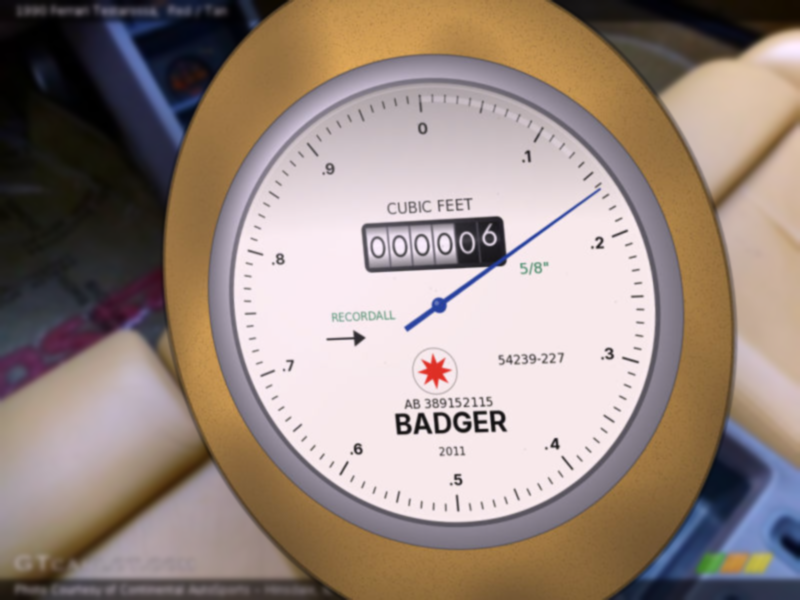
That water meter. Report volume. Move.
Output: 6.16 ft³
